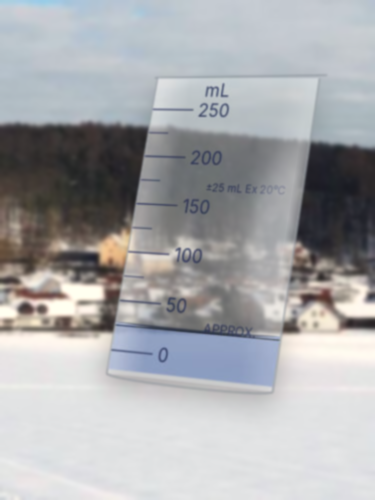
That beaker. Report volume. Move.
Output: 25 mL
